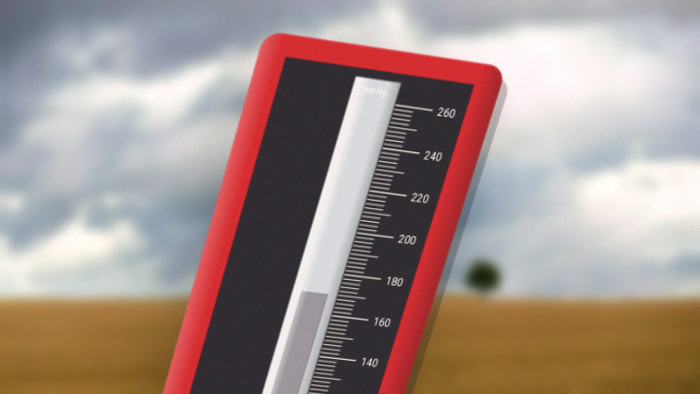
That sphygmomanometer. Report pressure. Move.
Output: 170 mmHg
